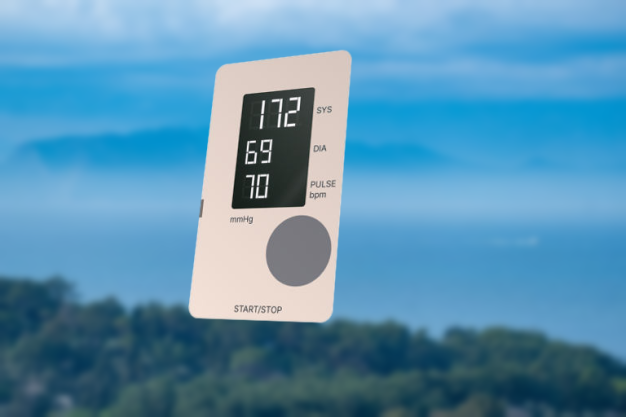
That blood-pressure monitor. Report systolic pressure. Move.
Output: 172 mmHg
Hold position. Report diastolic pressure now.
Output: 69 mmHg
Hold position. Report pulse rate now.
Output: 70 bpm
